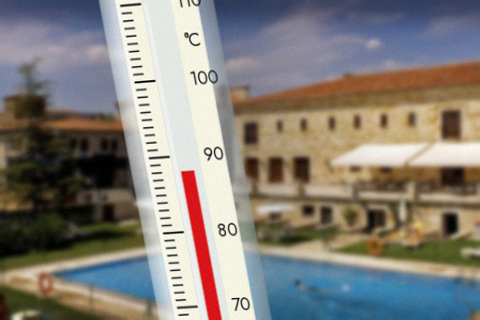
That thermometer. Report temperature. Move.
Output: 88 °C
